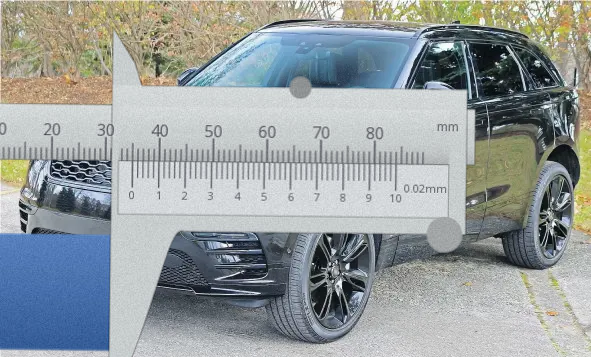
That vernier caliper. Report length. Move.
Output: 35.0 mm
